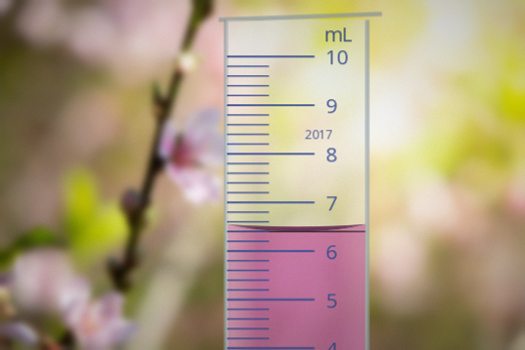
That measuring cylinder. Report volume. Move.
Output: 6.4 mL
